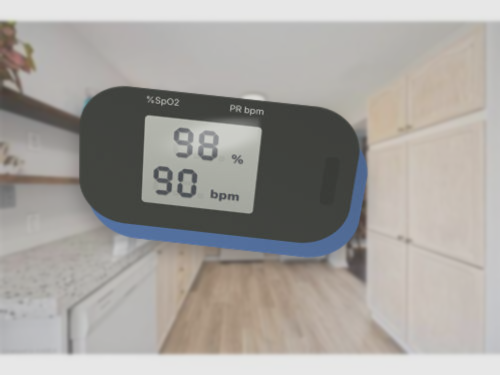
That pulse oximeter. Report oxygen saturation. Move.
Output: 98 %
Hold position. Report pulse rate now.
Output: 90 bpm
